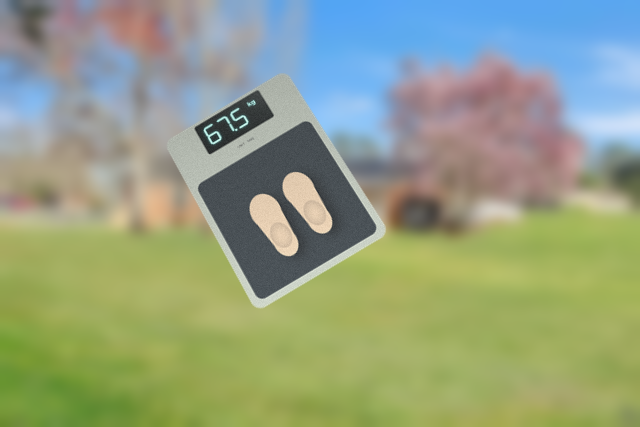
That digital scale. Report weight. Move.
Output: 67.5 kg
